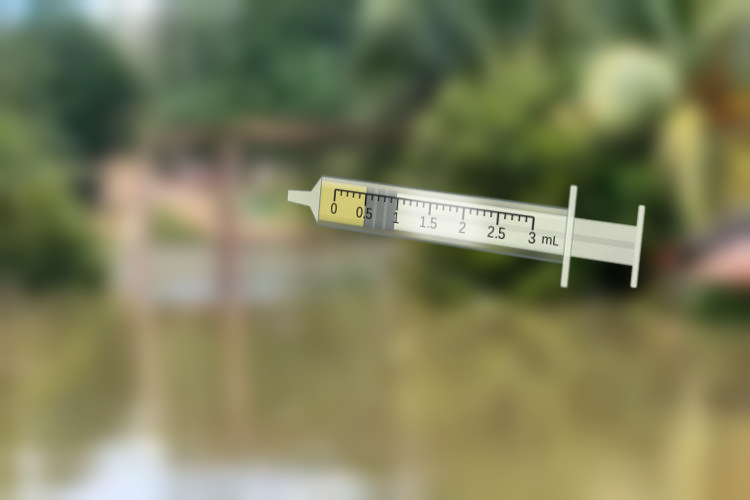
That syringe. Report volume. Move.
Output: 0.5 mL
